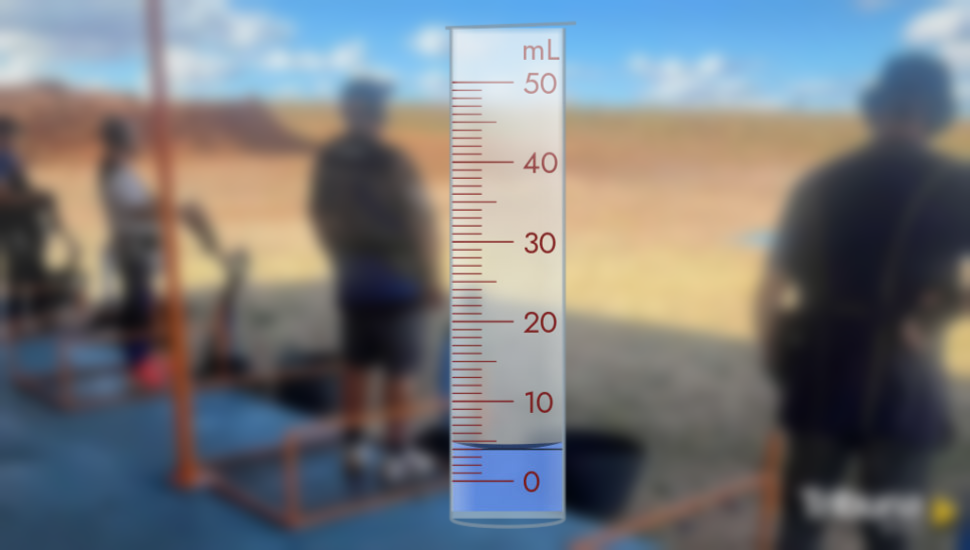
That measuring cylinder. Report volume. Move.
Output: 4 mL
